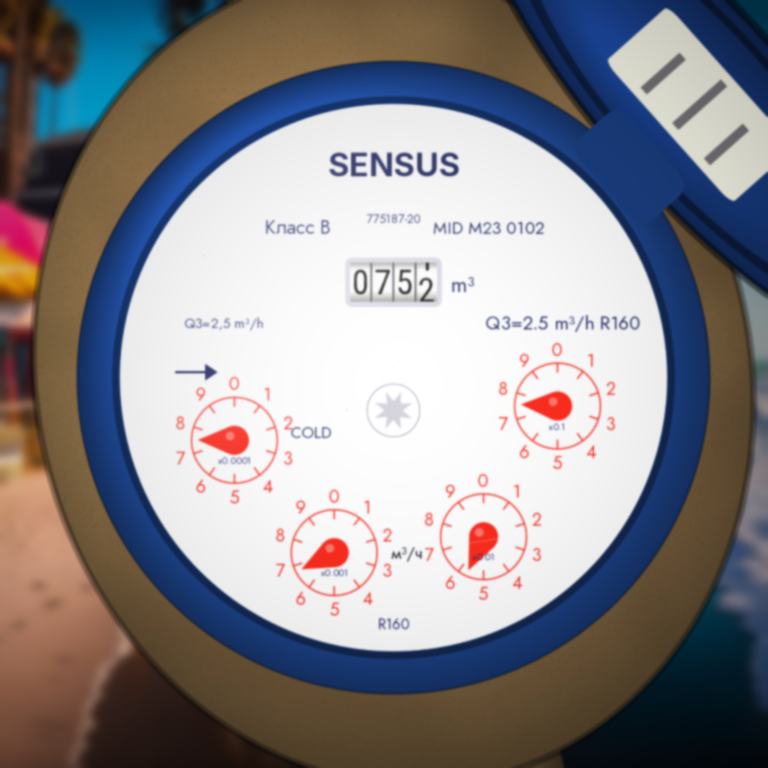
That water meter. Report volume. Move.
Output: 751.7567 m³
